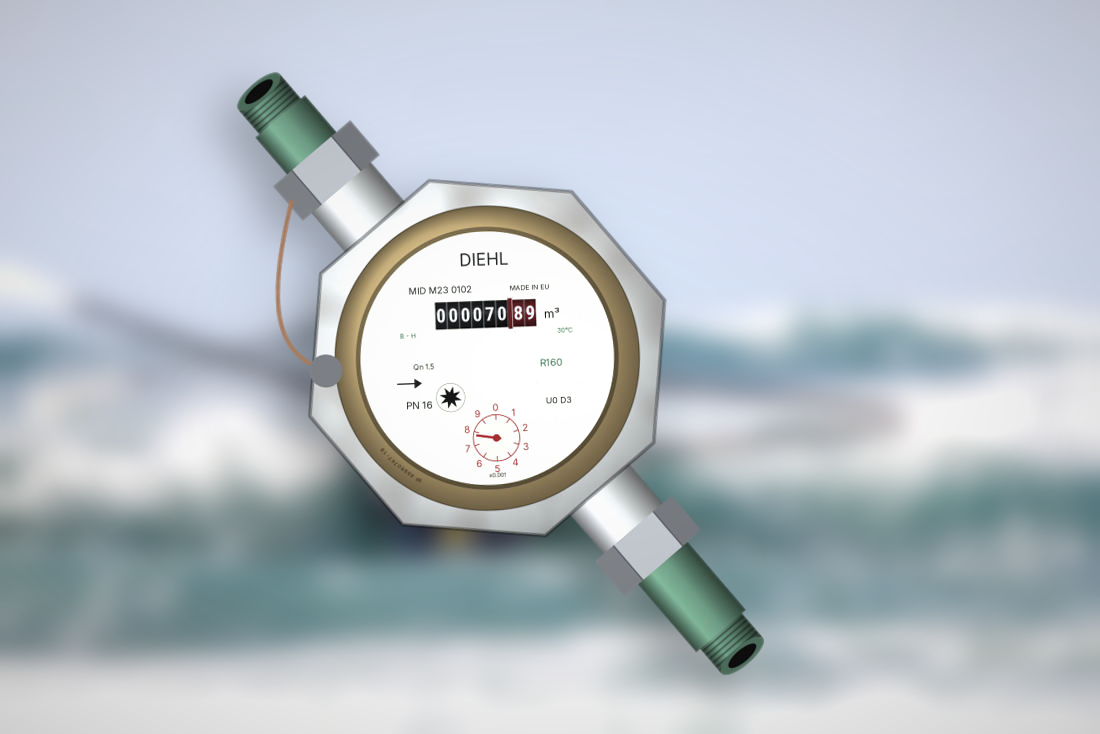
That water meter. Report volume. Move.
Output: 70.897 m³
